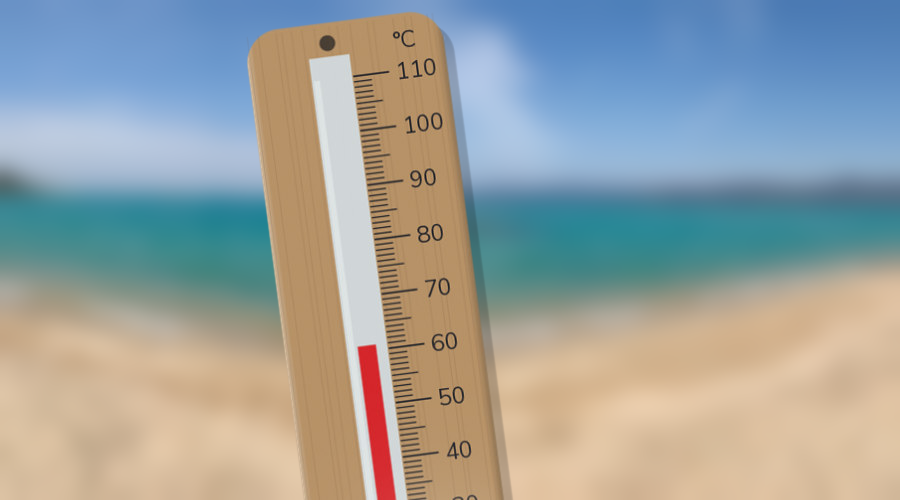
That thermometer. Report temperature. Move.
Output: 61 °C
